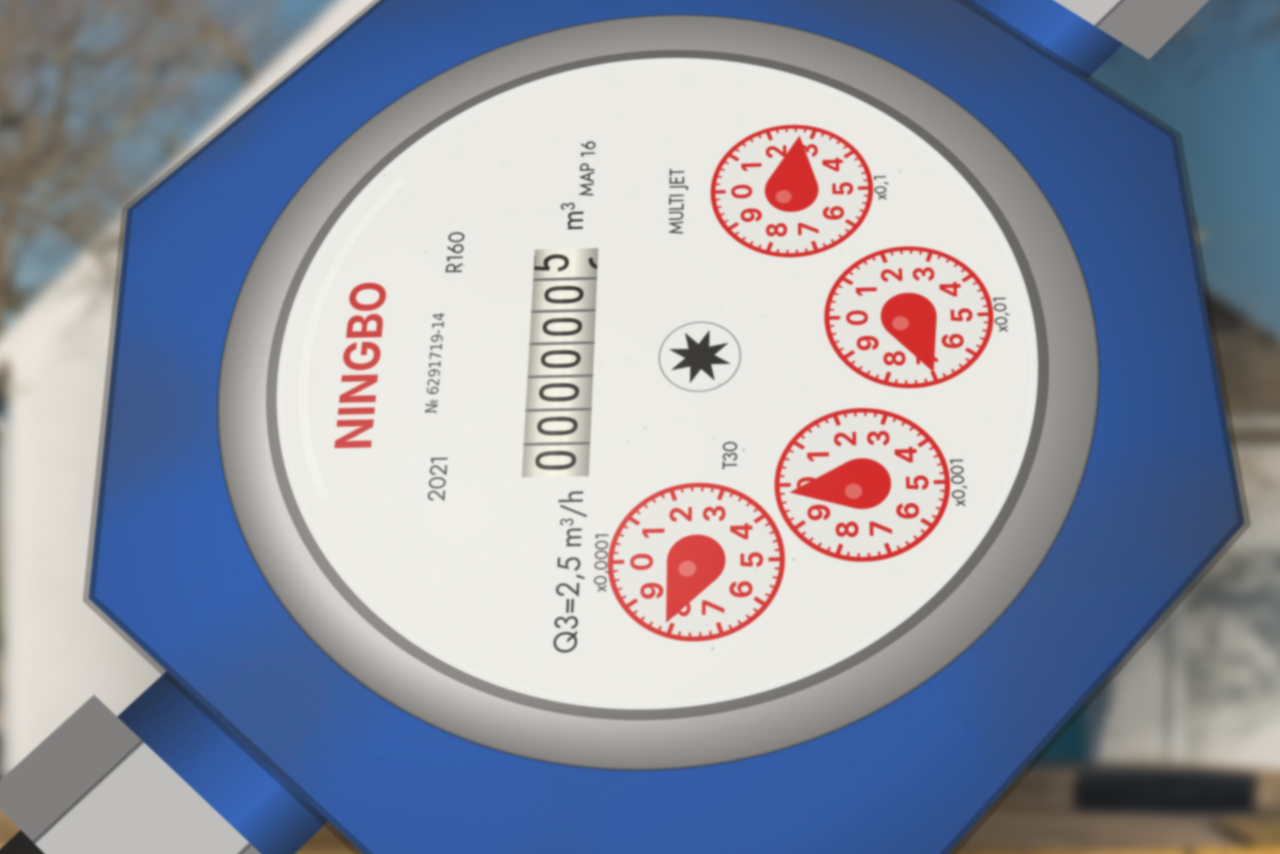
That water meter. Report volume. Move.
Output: 5.2698 m³
